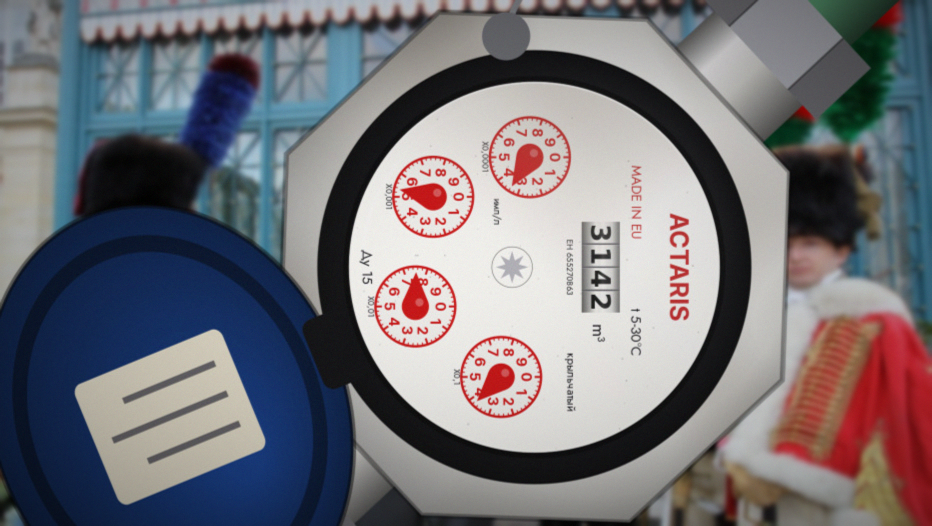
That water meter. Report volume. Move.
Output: 3142.3753 m³
